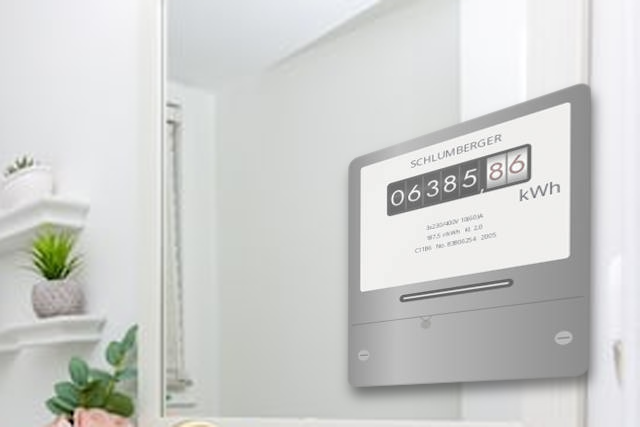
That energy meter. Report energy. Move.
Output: 6385.86 kWh
